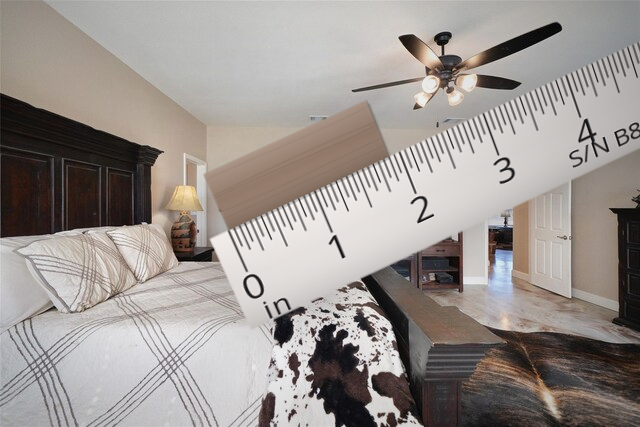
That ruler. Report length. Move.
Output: 1.875 in
